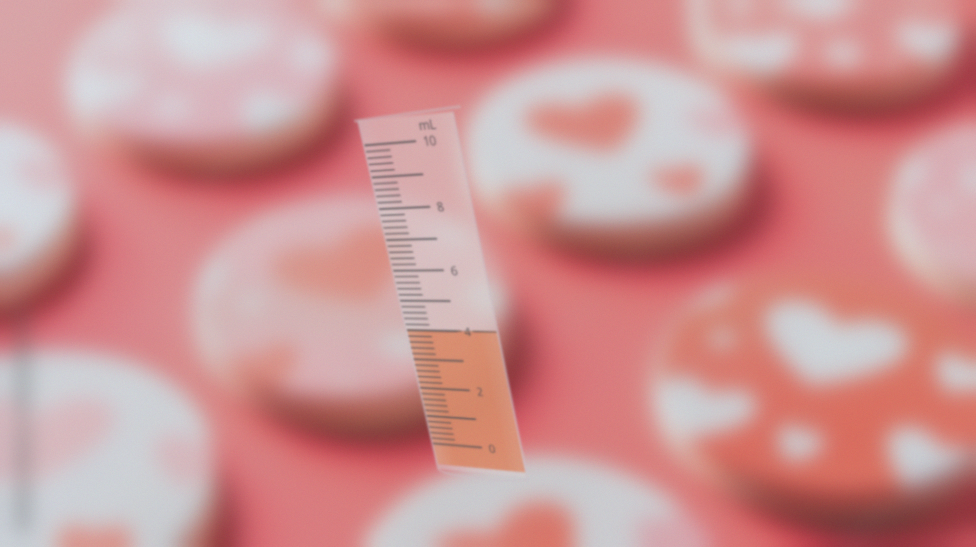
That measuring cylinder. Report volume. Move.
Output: 4 mL
